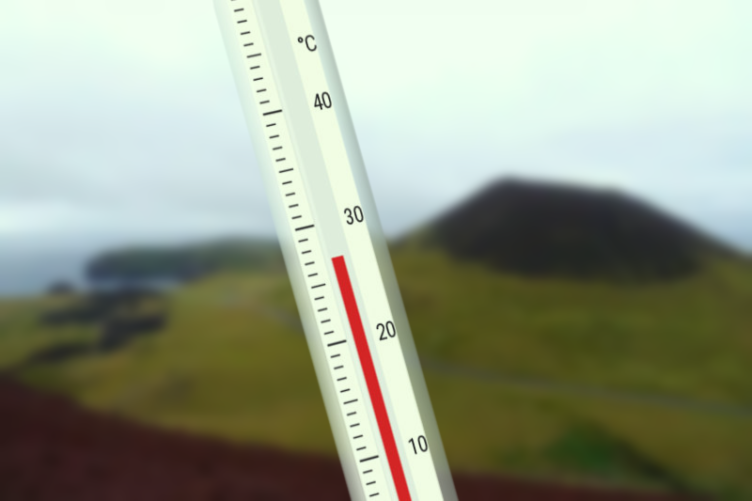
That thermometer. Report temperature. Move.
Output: 27 °C
